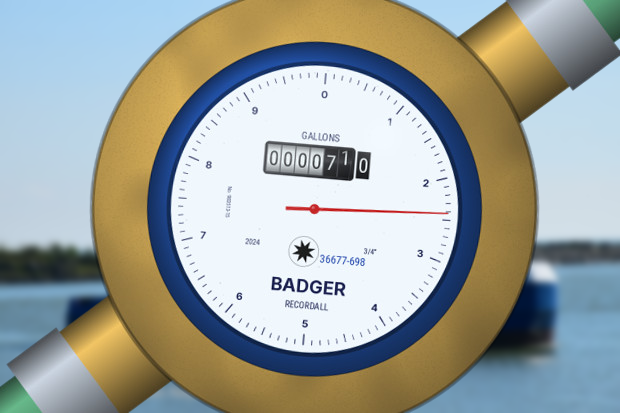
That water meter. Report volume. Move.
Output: 712.4 gal
